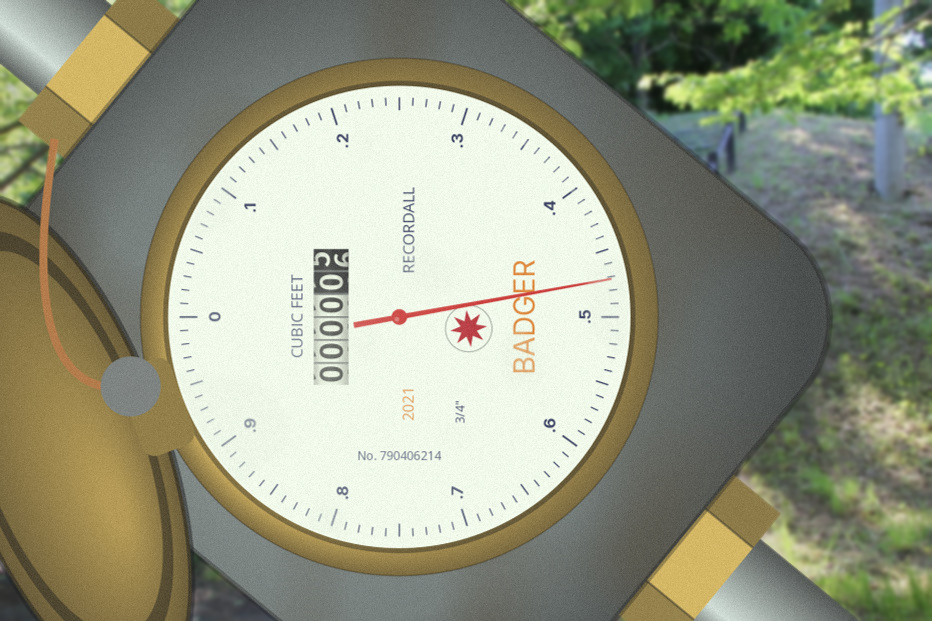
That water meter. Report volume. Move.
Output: 5.47 ft³
